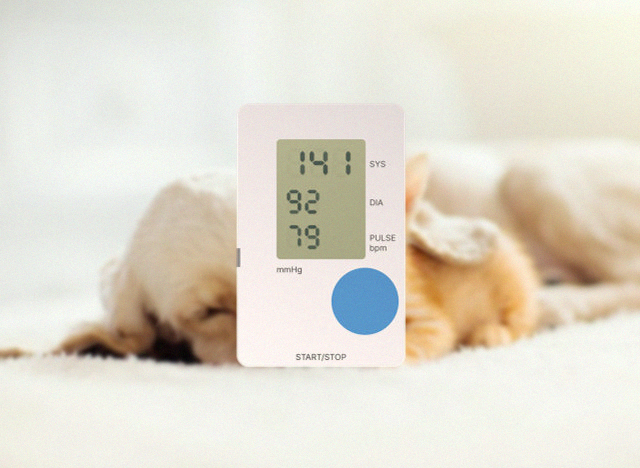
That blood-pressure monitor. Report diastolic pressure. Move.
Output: 92 mmHg
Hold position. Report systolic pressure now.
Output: 141 mmHg
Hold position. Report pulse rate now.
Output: 79 bpm
